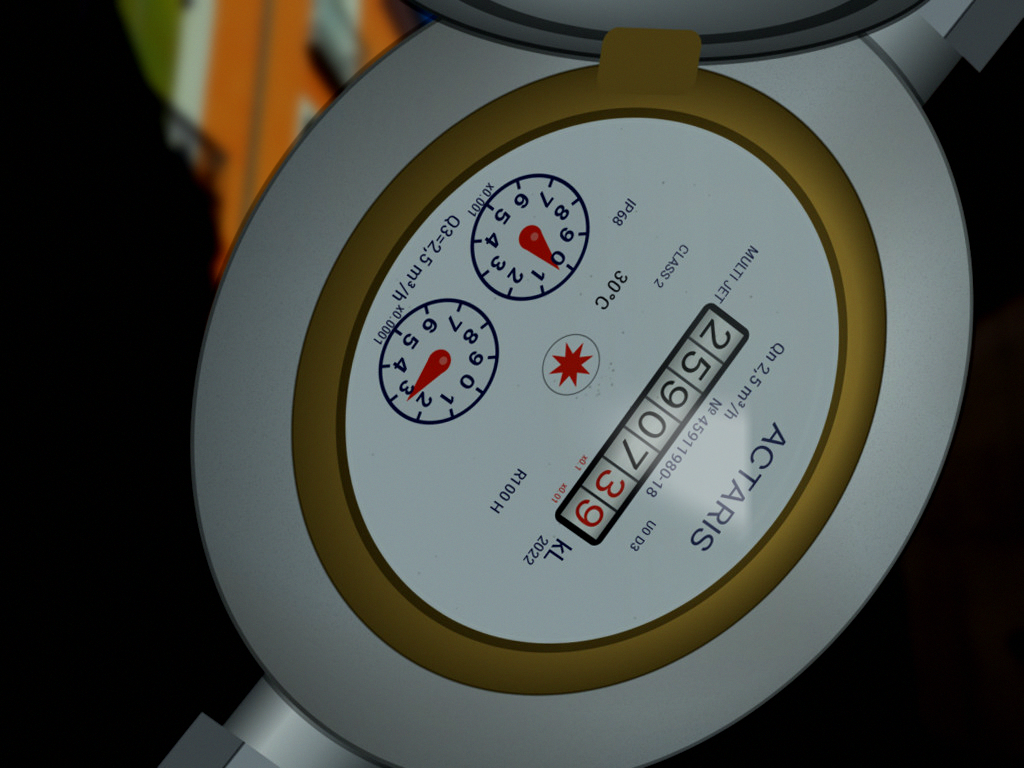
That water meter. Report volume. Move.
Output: 25907.3902 kL
